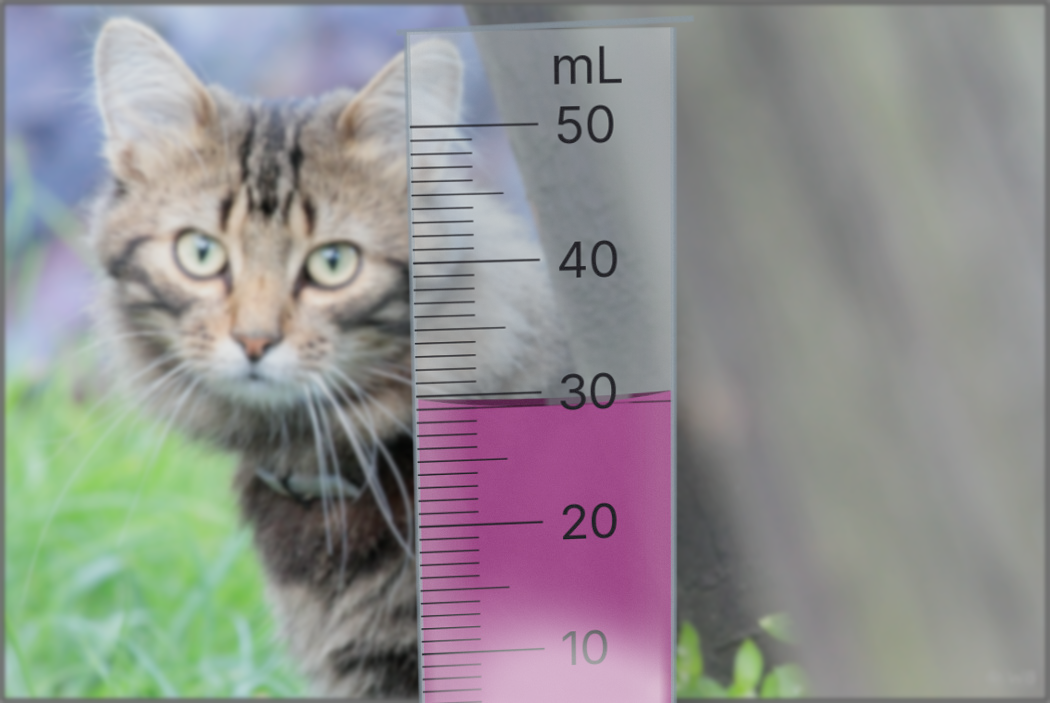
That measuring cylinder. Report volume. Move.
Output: 29 mL
